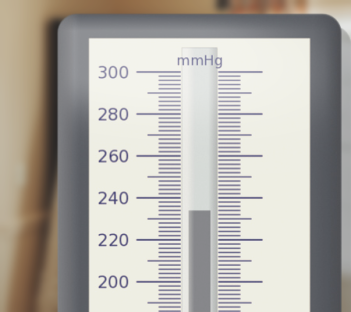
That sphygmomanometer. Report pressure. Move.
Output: 234 mmHg
